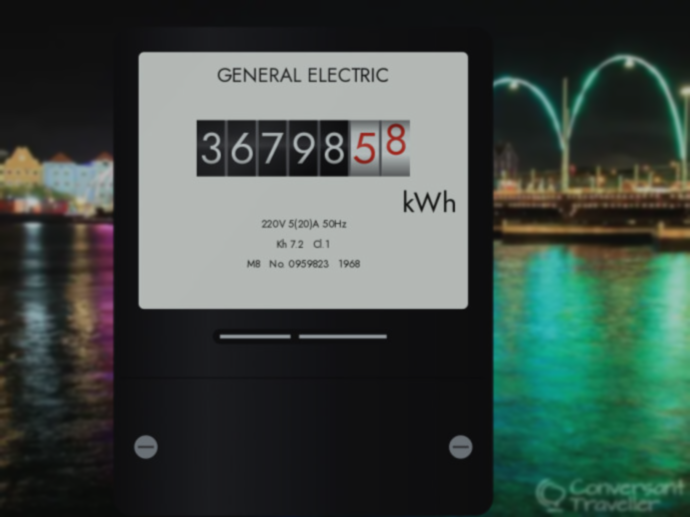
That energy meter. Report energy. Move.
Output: 36798.58 kWh
